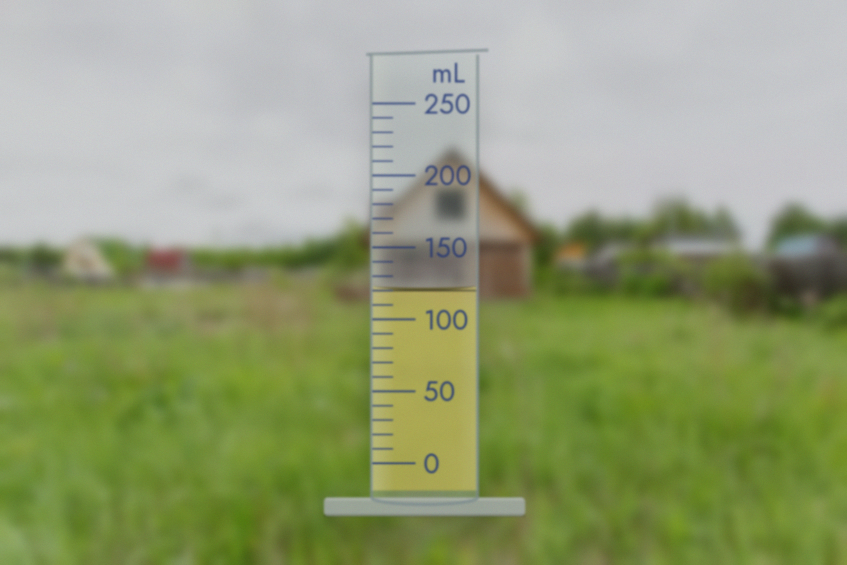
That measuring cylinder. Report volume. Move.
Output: 120 mL
